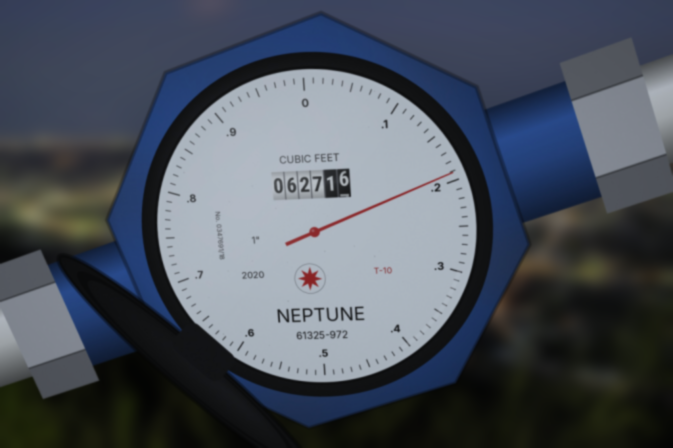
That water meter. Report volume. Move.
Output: 62716.19 ft³
